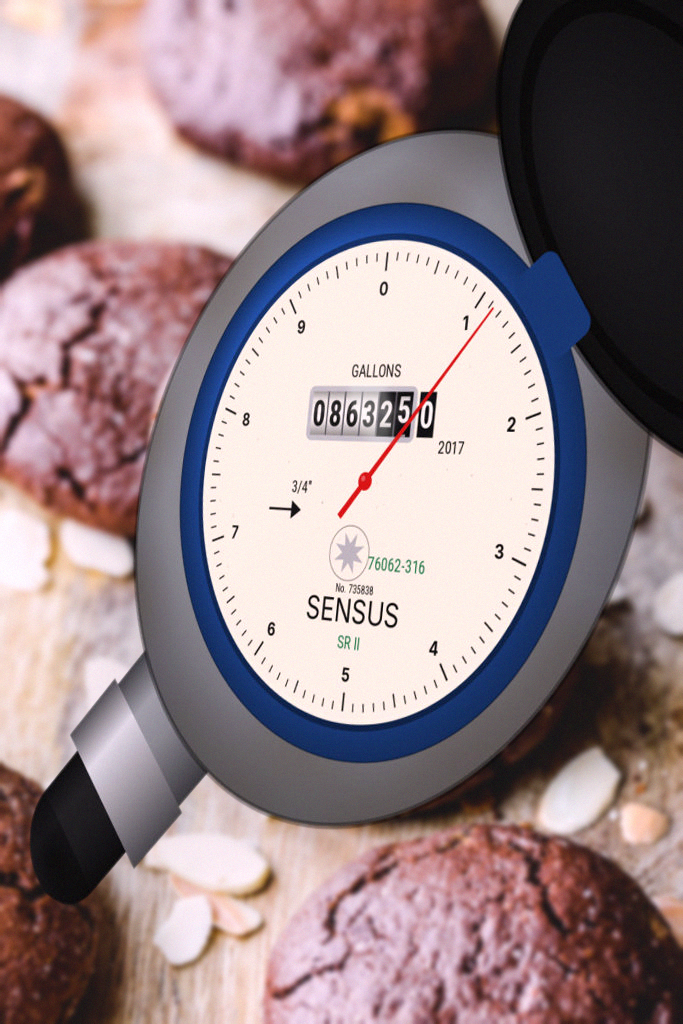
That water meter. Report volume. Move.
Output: 863251.1 gal
